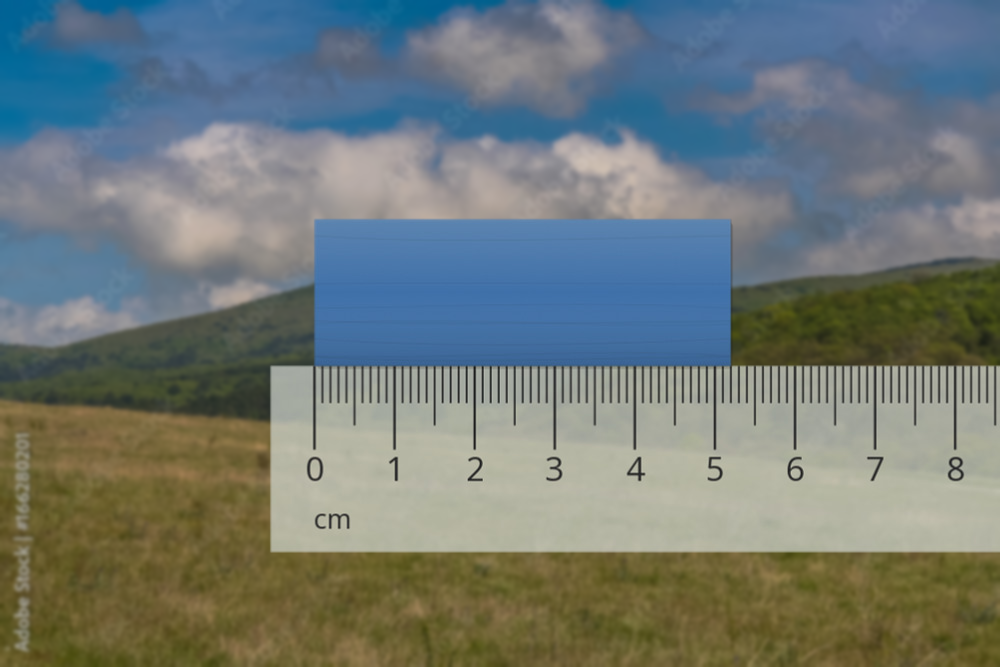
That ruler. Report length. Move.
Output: 5.2 cm
